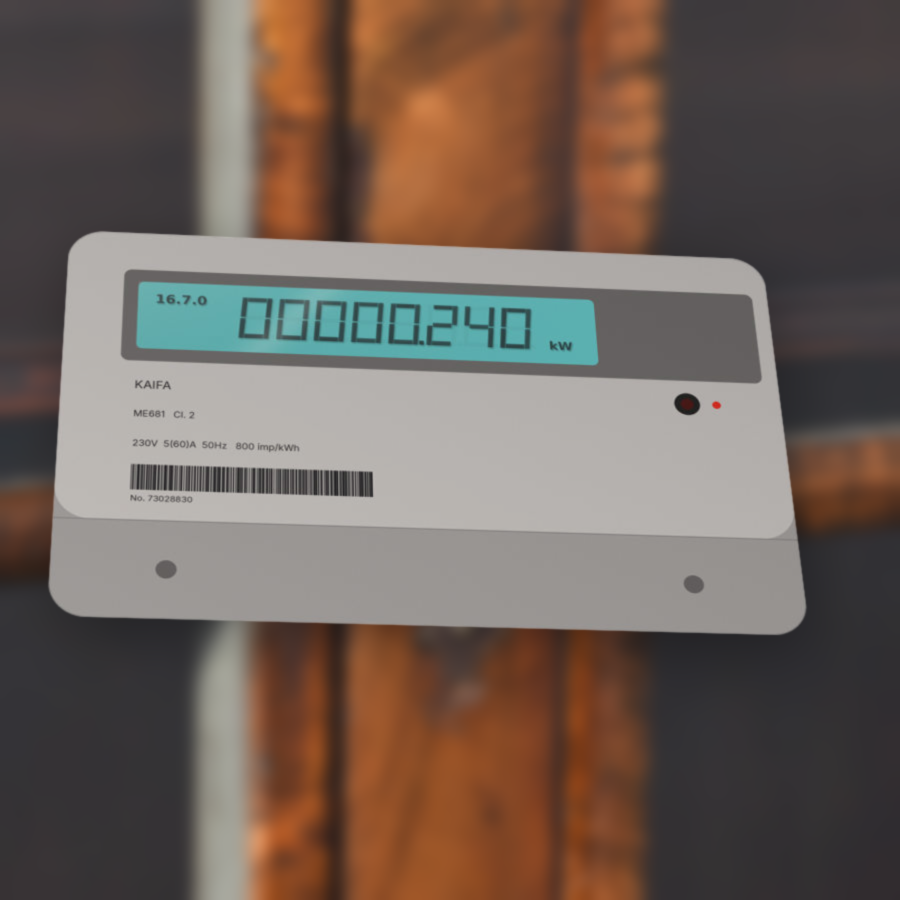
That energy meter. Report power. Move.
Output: 0.240 kW
